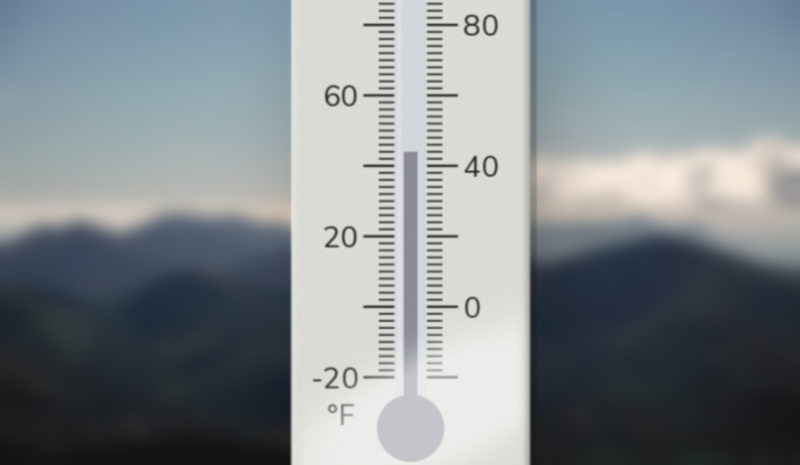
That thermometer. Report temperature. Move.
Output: 44 °F
